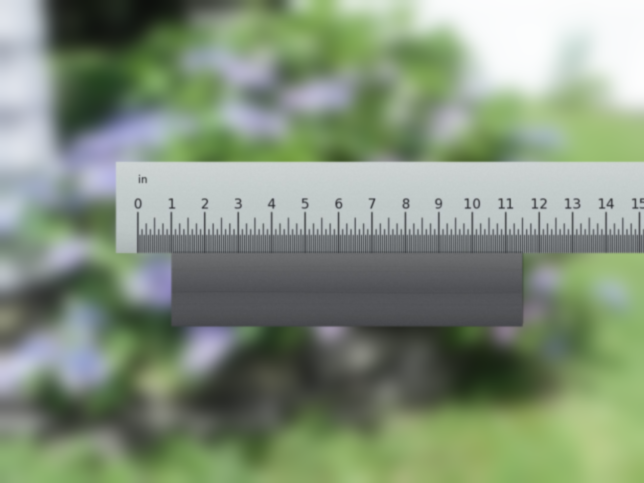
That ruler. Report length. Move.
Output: 10.5 in
